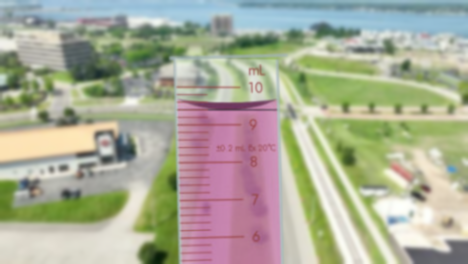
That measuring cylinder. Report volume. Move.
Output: 9.4 mL
